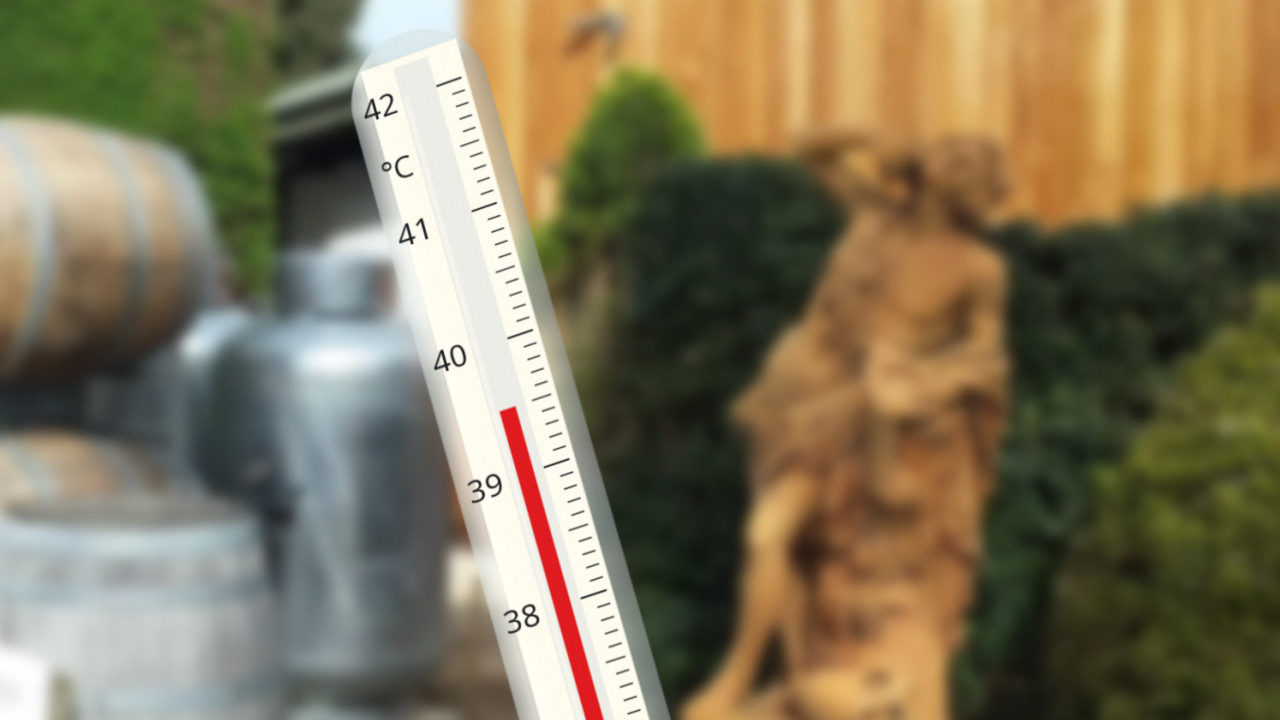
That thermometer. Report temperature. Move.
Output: 39.5 °C
